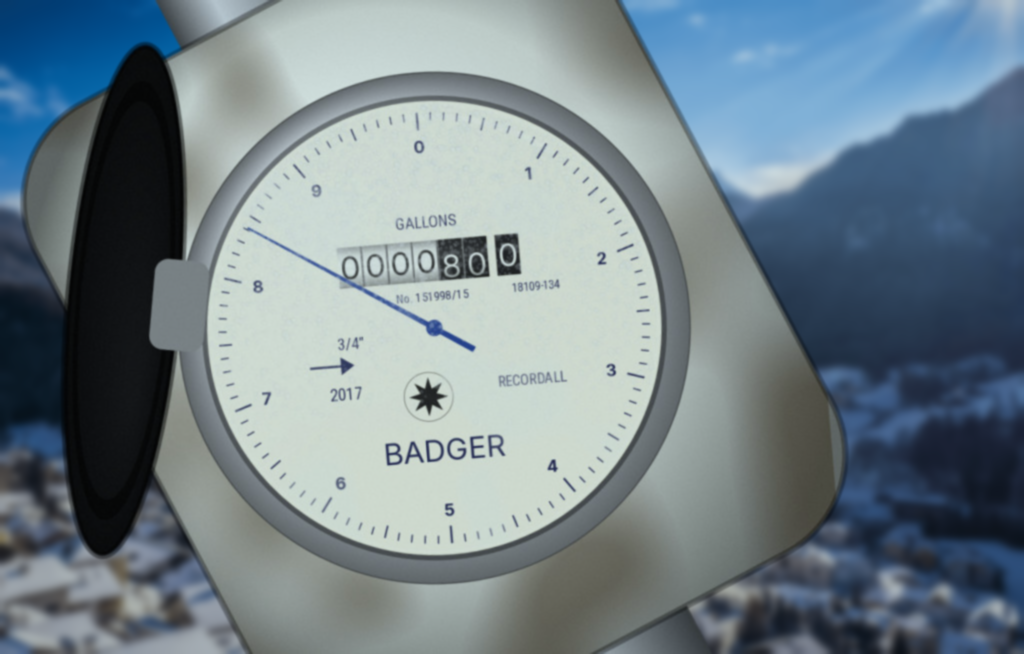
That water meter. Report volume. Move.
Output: 798.4 gal
